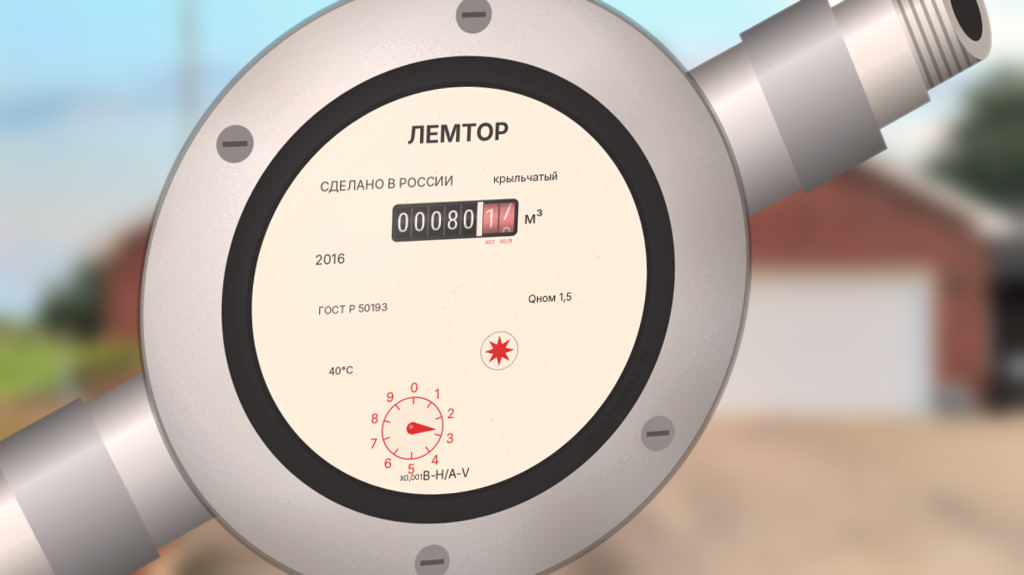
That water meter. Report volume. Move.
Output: 80.172 m³
